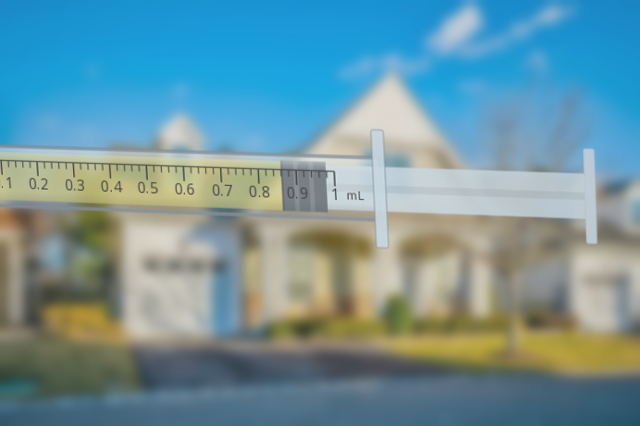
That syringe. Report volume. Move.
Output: 0.86 mL
